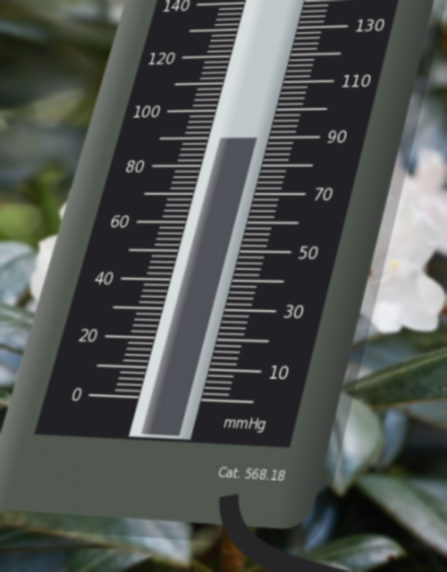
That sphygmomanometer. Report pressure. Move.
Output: 90 mmHg
